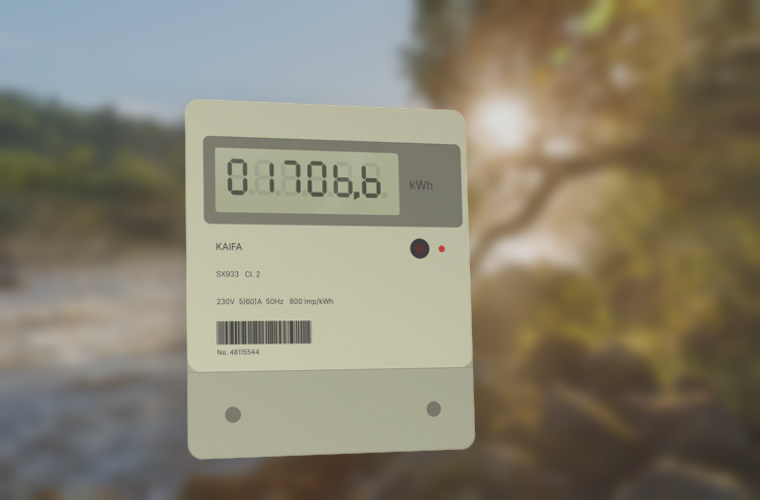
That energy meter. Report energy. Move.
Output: 1706.6 kWh
